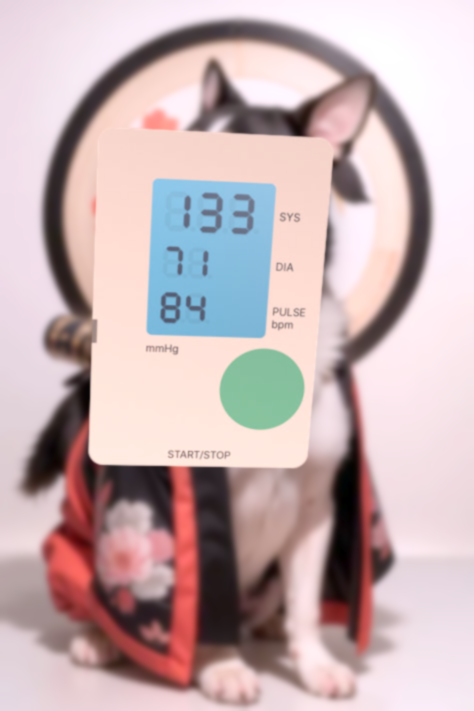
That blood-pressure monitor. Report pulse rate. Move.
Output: 84 bpm
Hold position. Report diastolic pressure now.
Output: 71 mmHg
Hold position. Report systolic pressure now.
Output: 133 mmHg
